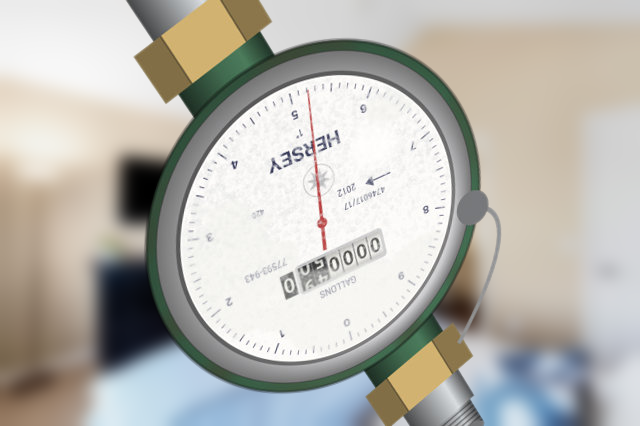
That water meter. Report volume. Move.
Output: 495.2 gal
